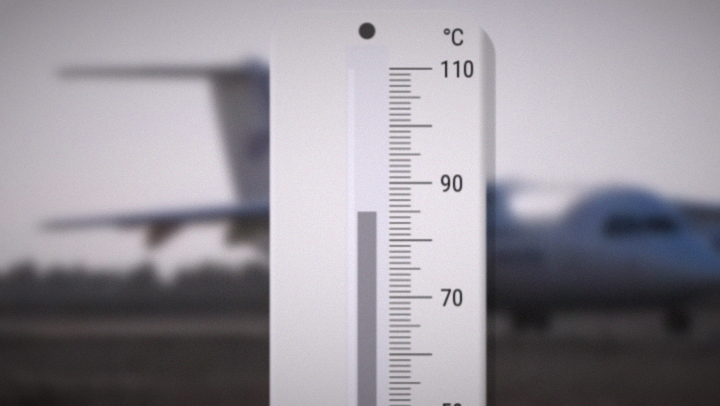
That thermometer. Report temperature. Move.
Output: 85 °C
